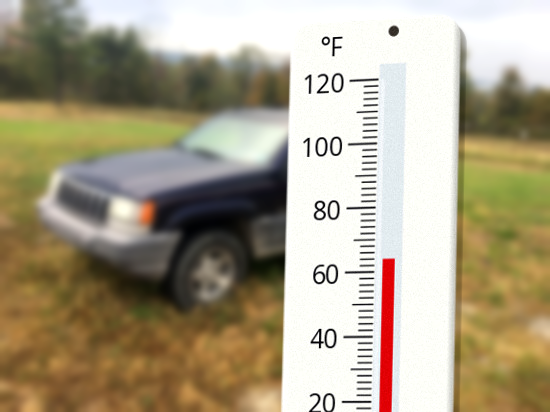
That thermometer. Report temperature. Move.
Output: 64 °F
